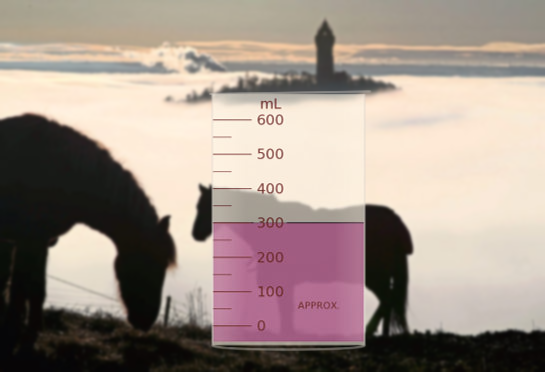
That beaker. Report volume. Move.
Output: 300 mL
